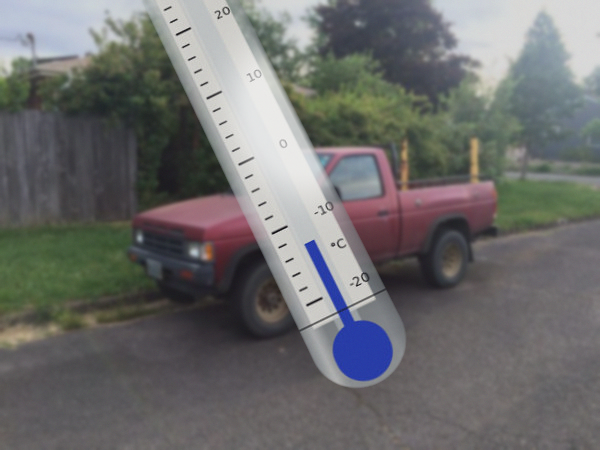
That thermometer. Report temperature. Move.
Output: -13 °C
